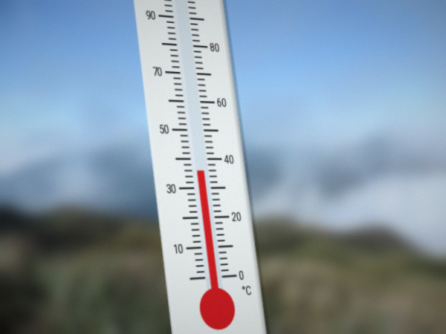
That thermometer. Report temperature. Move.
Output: 36 °C
